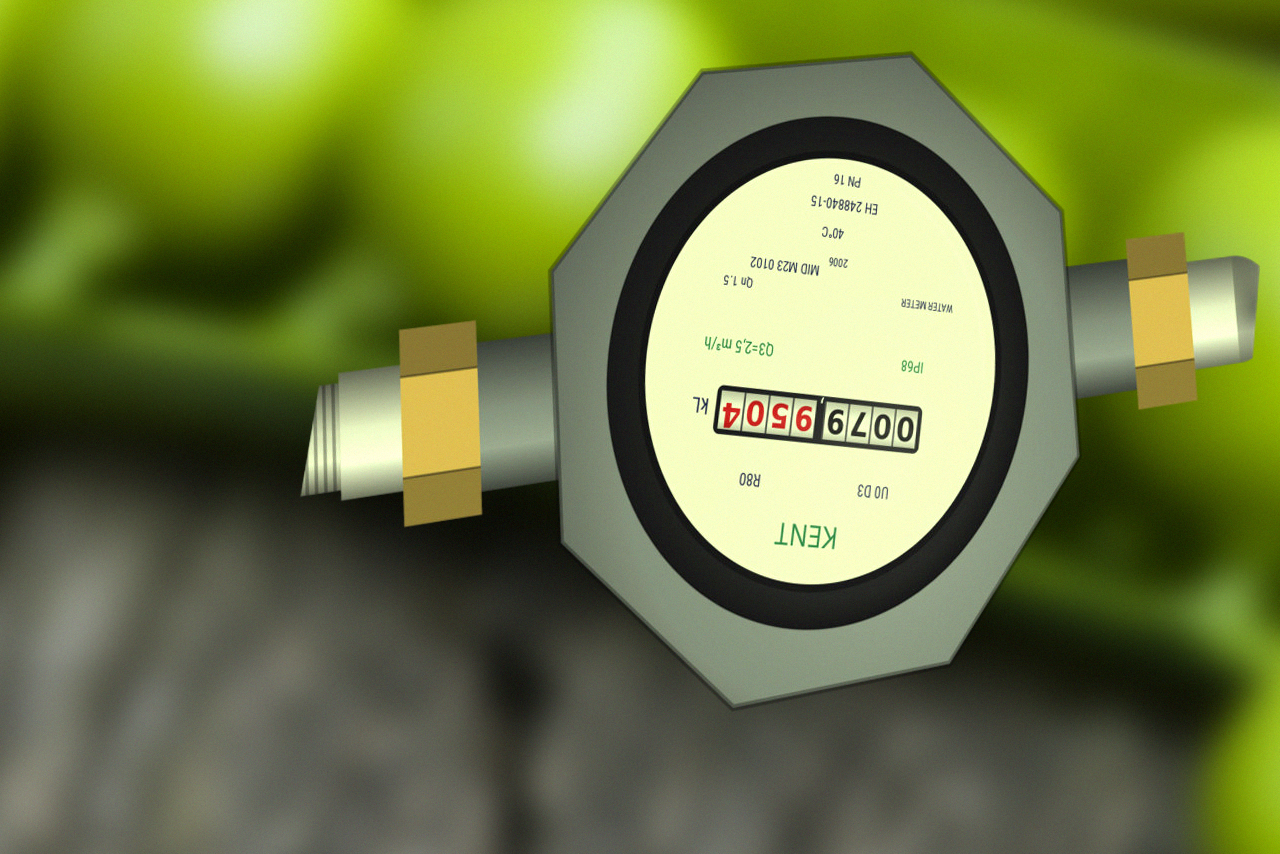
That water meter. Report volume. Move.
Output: 79.9504 kL
